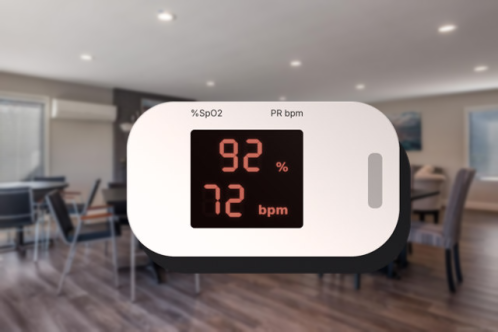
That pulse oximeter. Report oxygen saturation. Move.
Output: 92 %
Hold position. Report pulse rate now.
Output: 72 bpm
